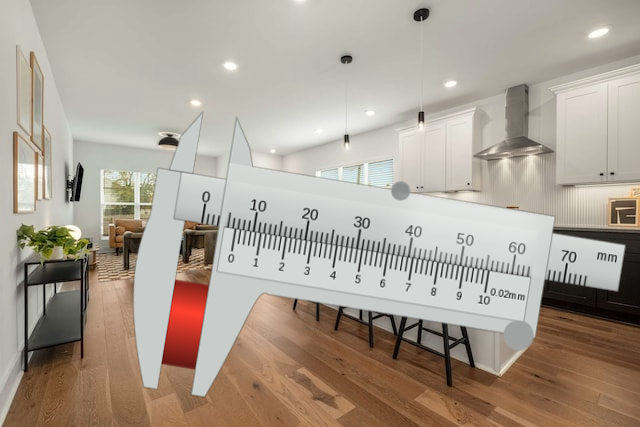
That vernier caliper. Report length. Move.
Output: 6.5 mm
